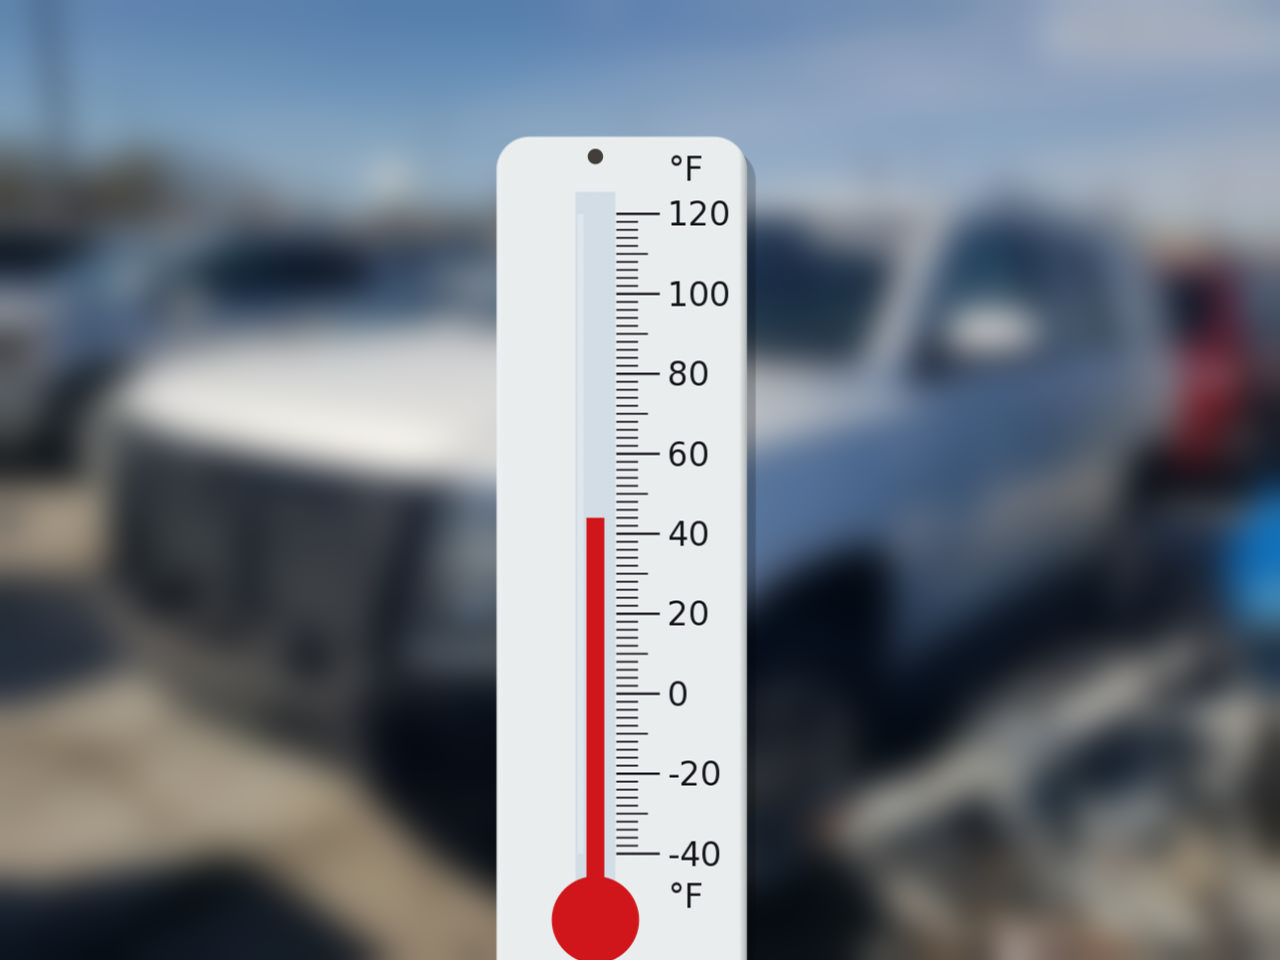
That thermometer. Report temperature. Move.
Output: 44 °F
